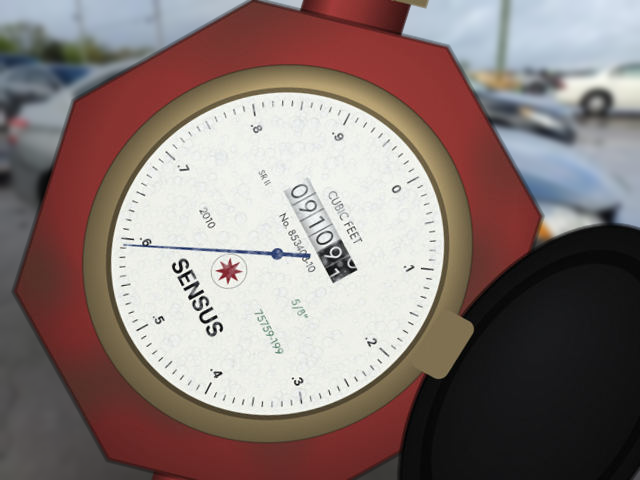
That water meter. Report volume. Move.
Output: 91090.59 ft³
